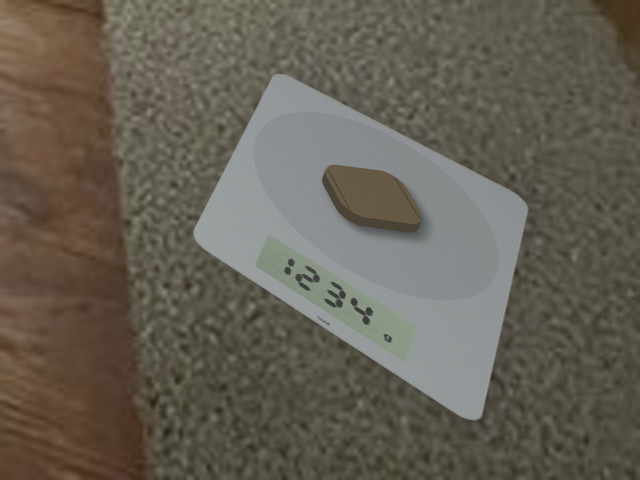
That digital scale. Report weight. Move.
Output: 1234 g
